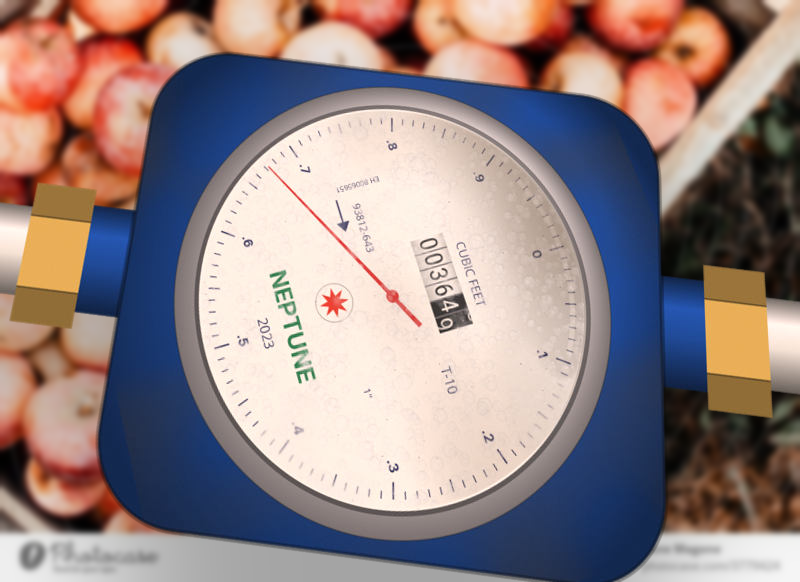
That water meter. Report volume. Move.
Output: 3648.67 ft³
